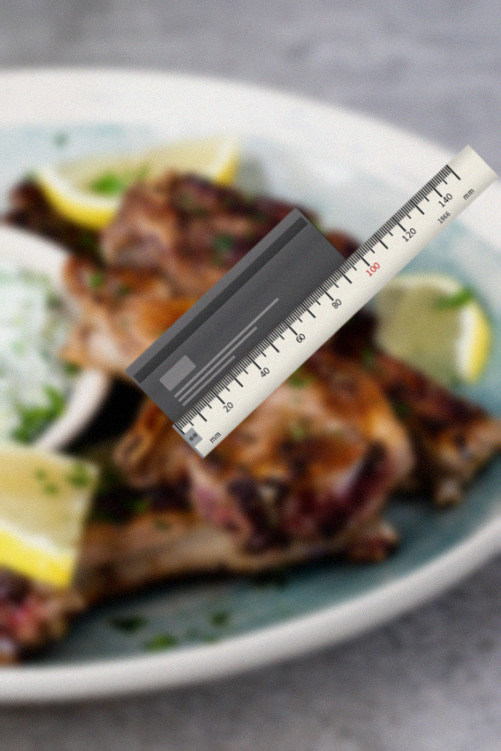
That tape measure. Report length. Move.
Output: 95 mm
